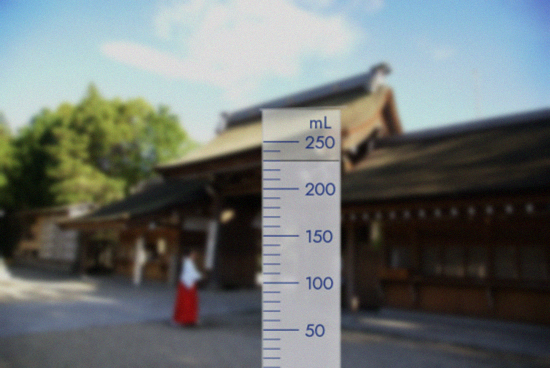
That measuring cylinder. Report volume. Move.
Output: 230 mL
